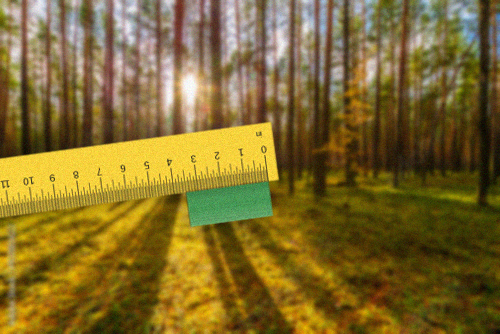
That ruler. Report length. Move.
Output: 3.5 in
